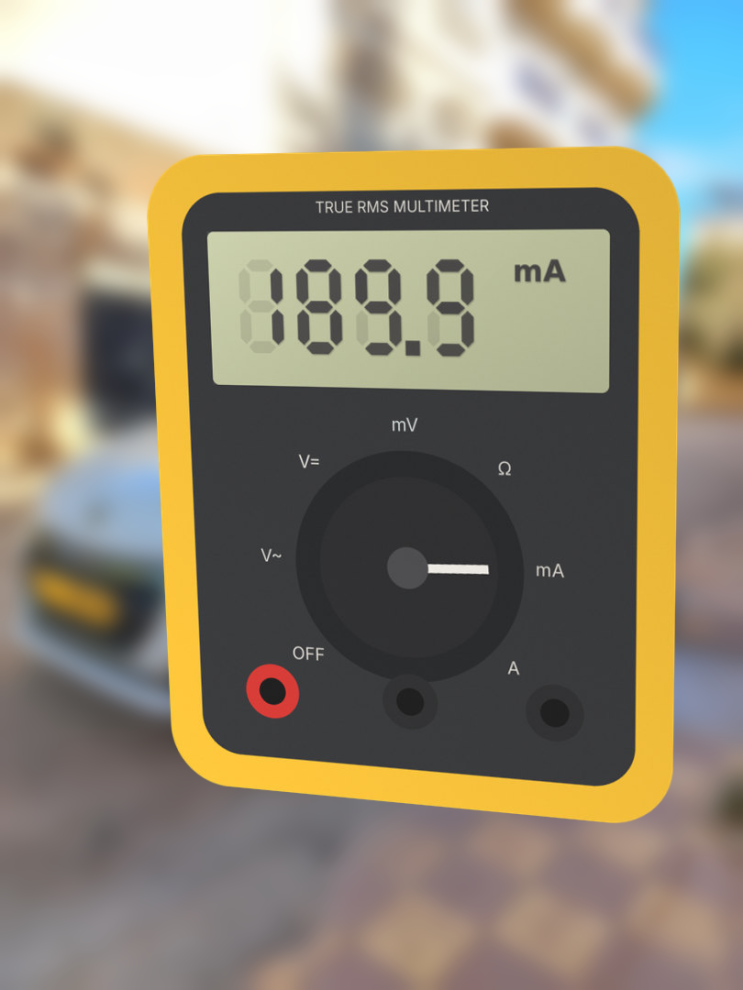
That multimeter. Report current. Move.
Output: 189.9 mA
